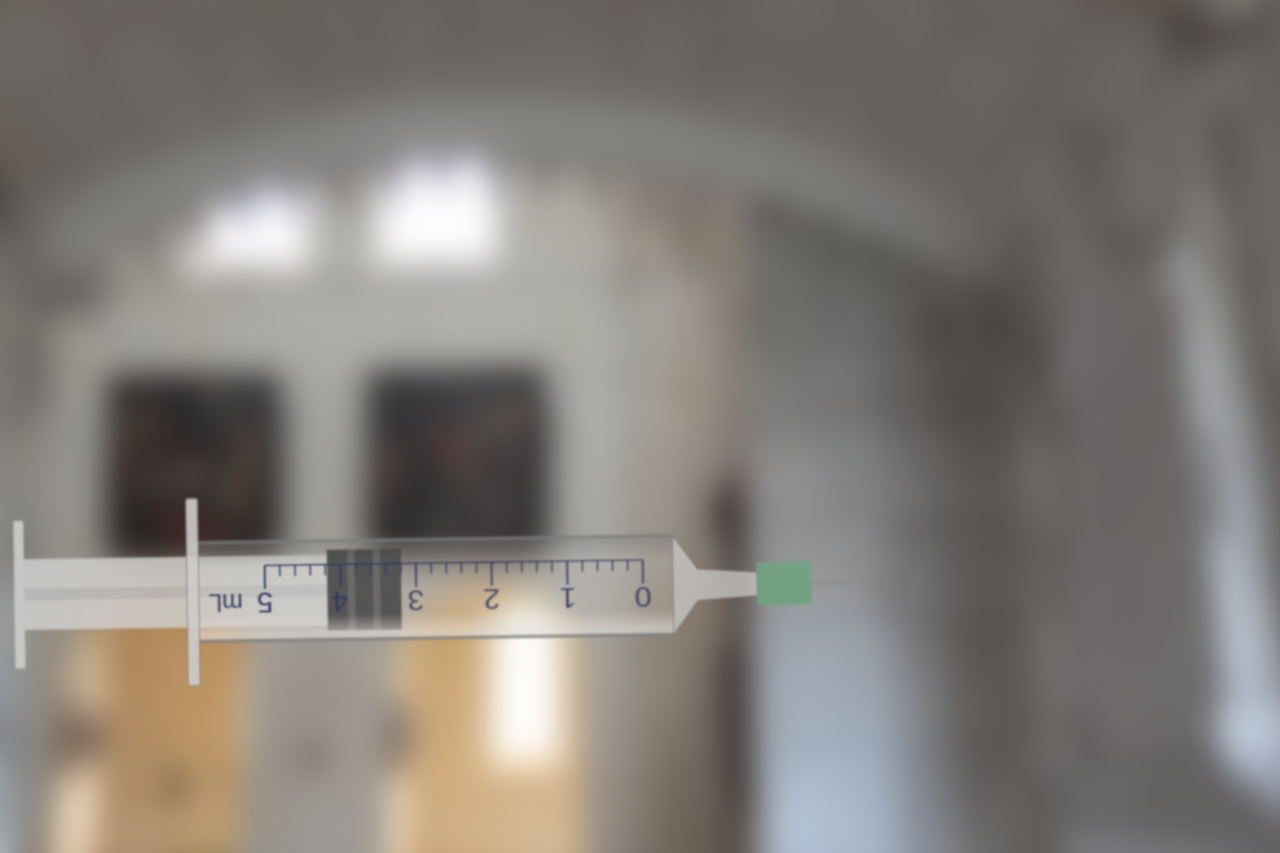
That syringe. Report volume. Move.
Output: 3.2 mL
